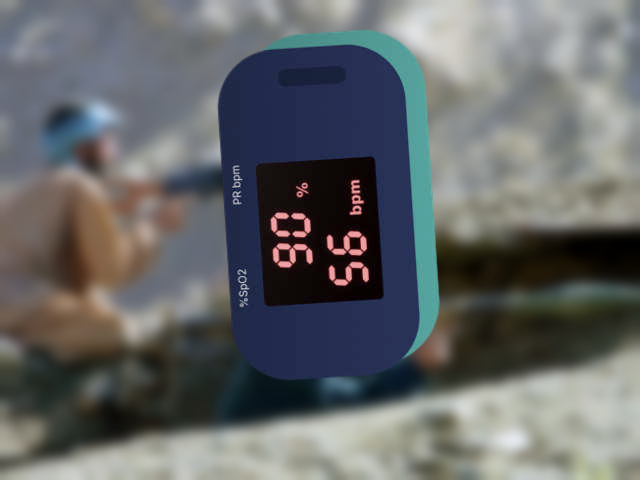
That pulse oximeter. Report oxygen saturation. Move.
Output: 90 %
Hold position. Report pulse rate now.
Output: 56 bpm
